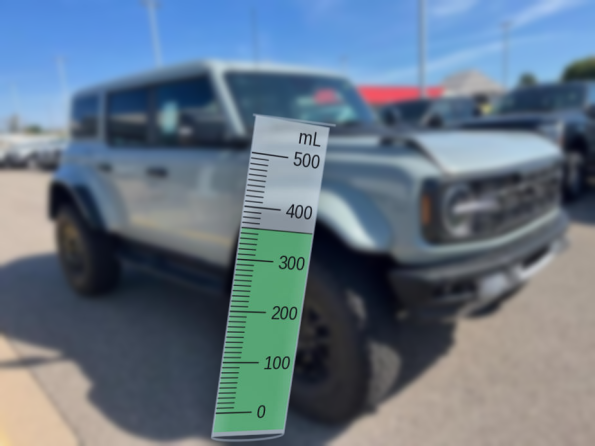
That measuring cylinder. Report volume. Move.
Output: 360 mL
